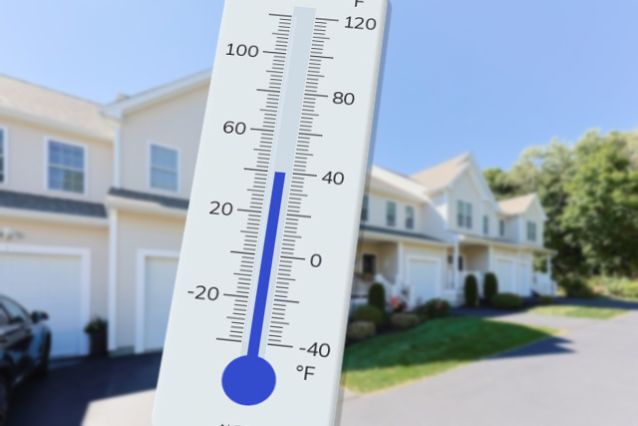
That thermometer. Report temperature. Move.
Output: 40 °F
